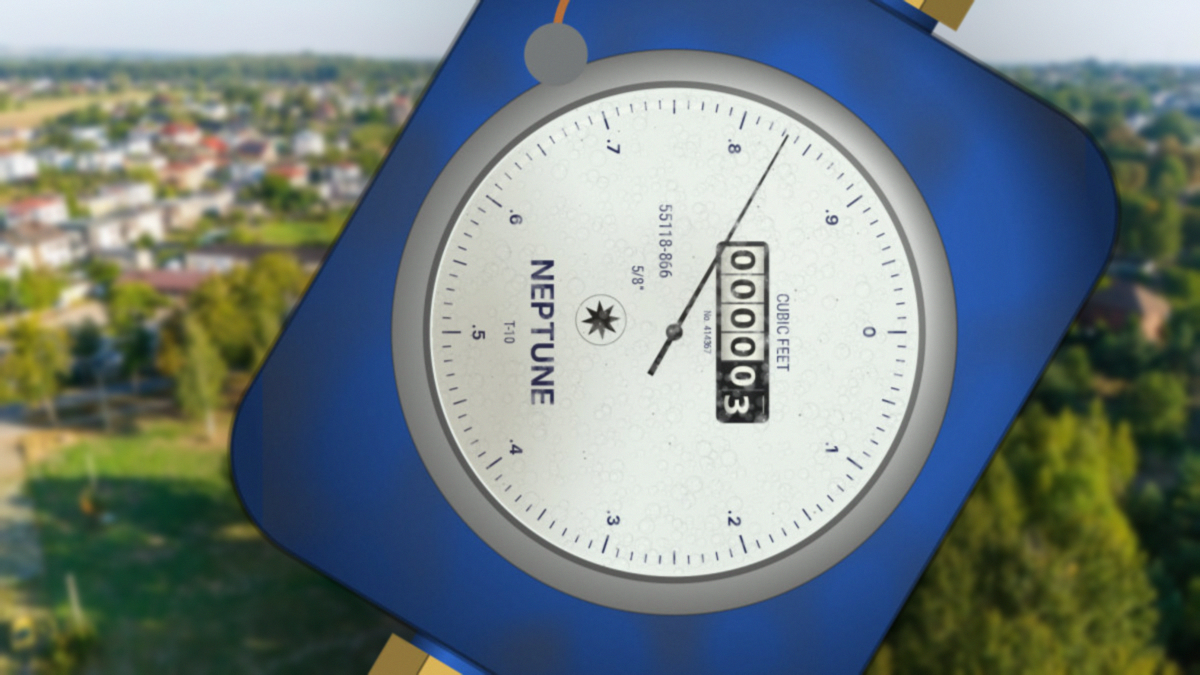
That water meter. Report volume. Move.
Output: 2.83 ft³
